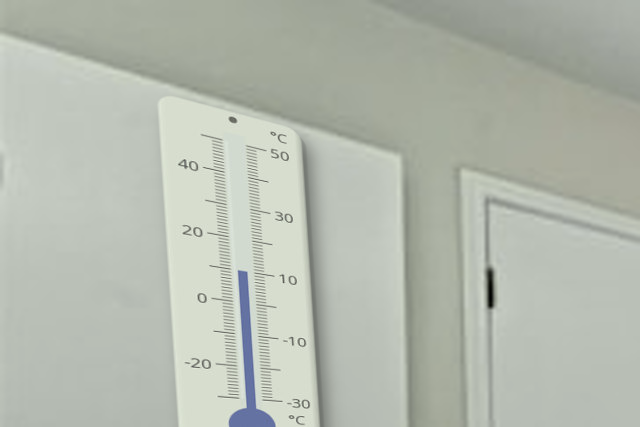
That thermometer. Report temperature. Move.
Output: 10 °C
